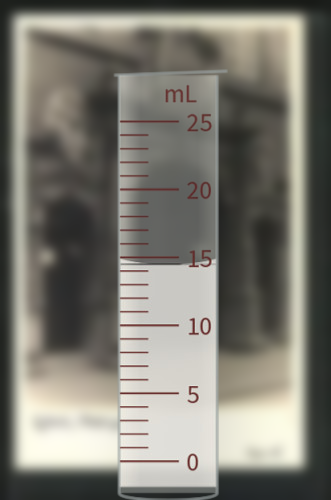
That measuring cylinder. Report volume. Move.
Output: 14.5 mL
